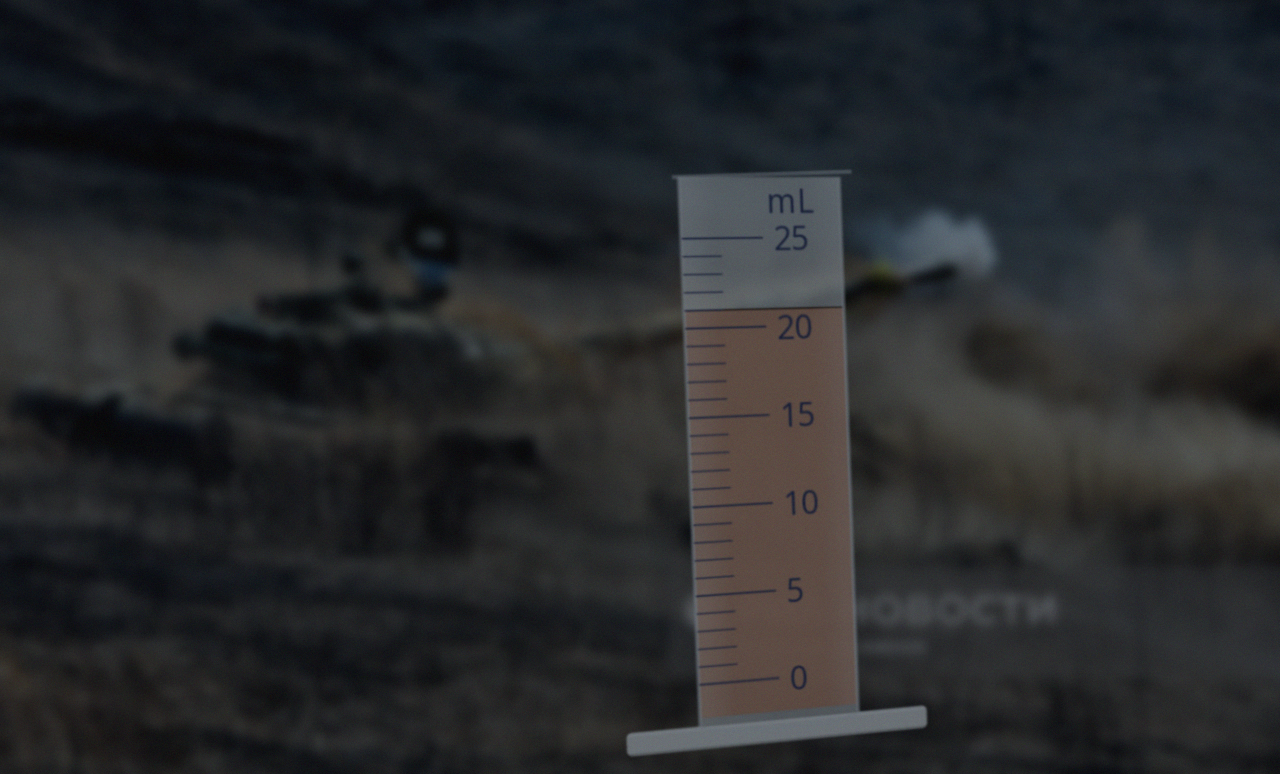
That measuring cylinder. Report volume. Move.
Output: 21 mL
